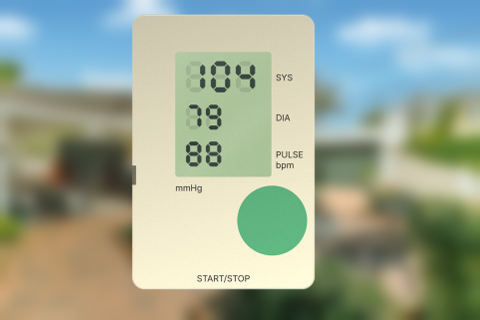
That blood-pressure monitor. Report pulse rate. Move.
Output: 88 bpm
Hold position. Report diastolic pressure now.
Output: 79 mmHg
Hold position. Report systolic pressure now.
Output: 104 mmHg
